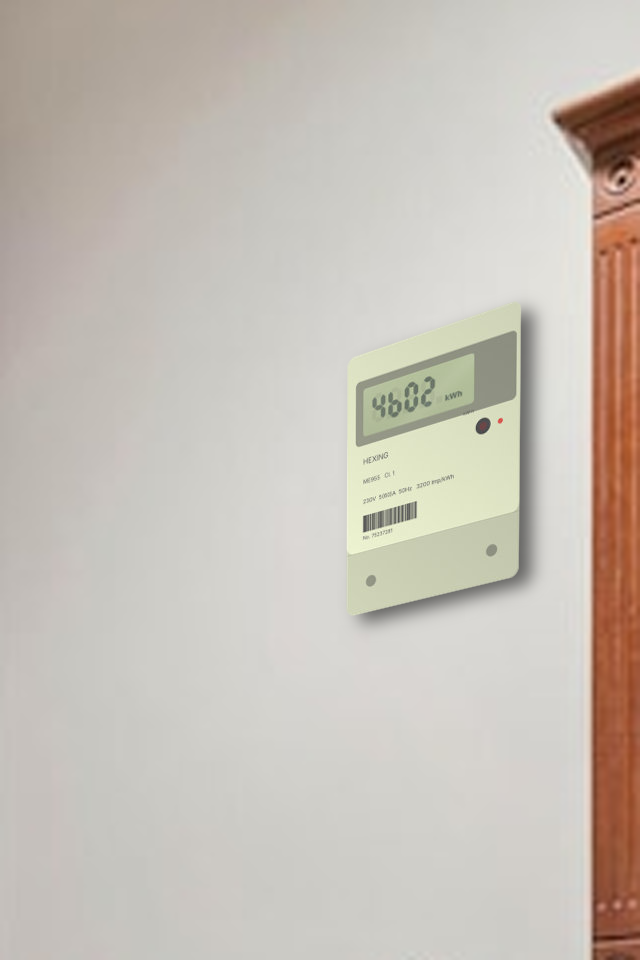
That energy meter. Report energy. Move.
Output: 4602 kWh
